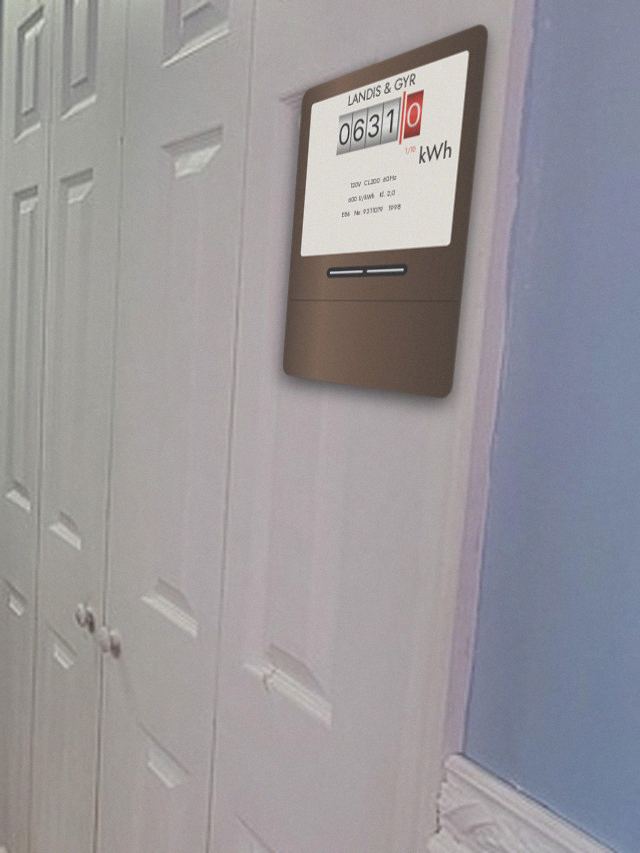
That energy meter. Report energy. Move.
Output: 631.0 kWh
